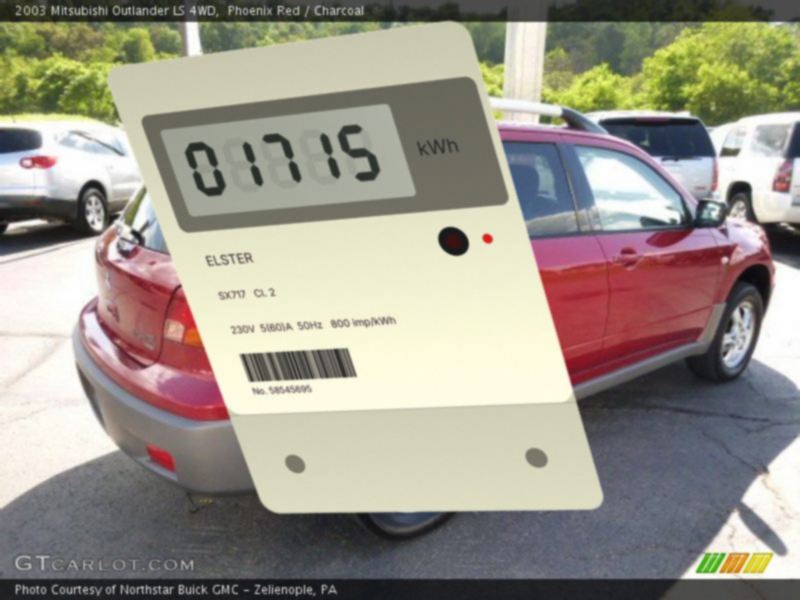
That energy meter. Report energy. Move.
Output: 1715 kWh
